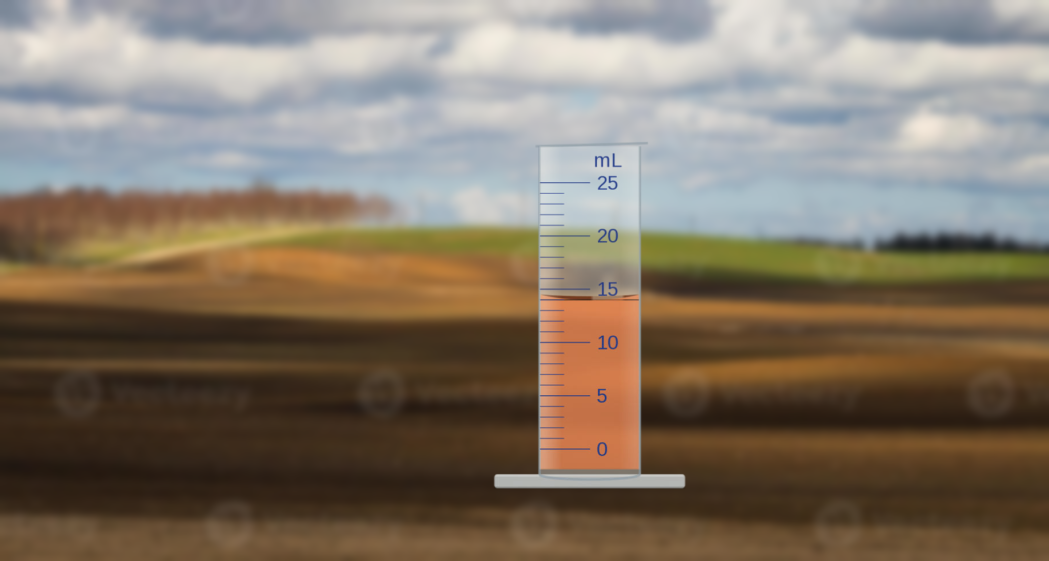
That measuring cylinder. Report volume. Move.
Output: 14 mL
